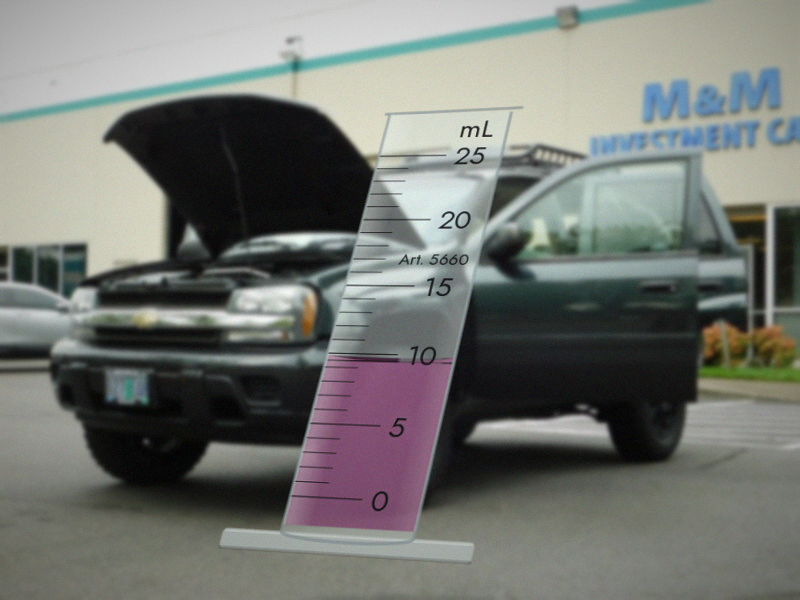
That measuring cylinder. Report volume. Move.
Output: 9.5 mL
